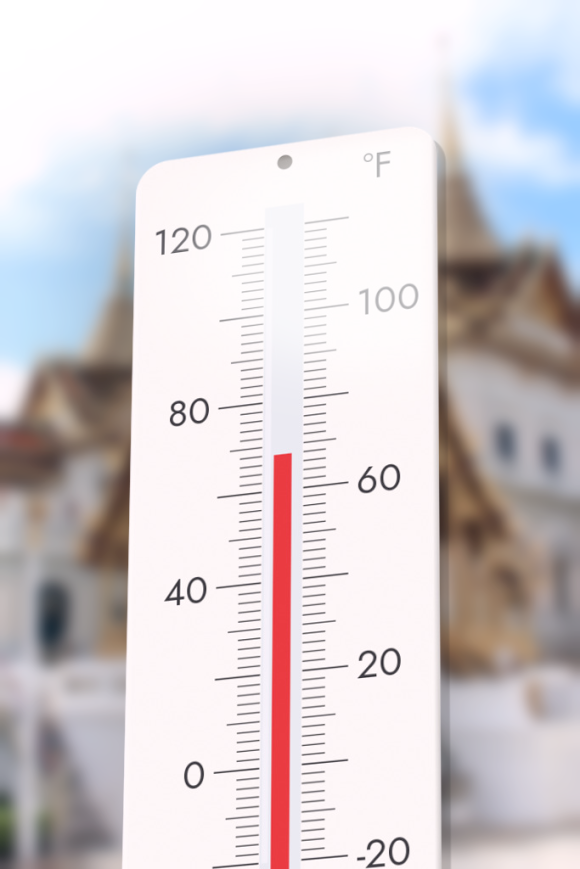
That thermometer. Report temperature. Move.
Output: 68 °F
